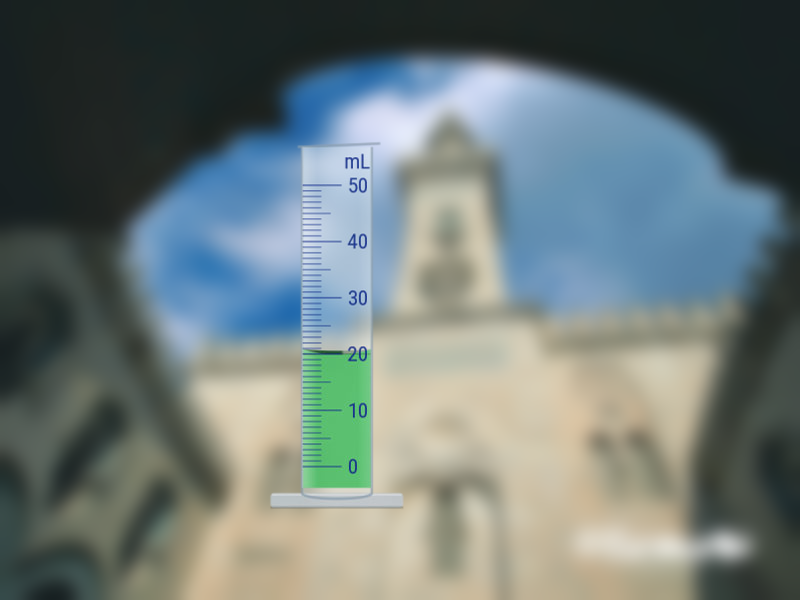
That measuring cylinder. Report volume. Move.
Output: 20 mL
